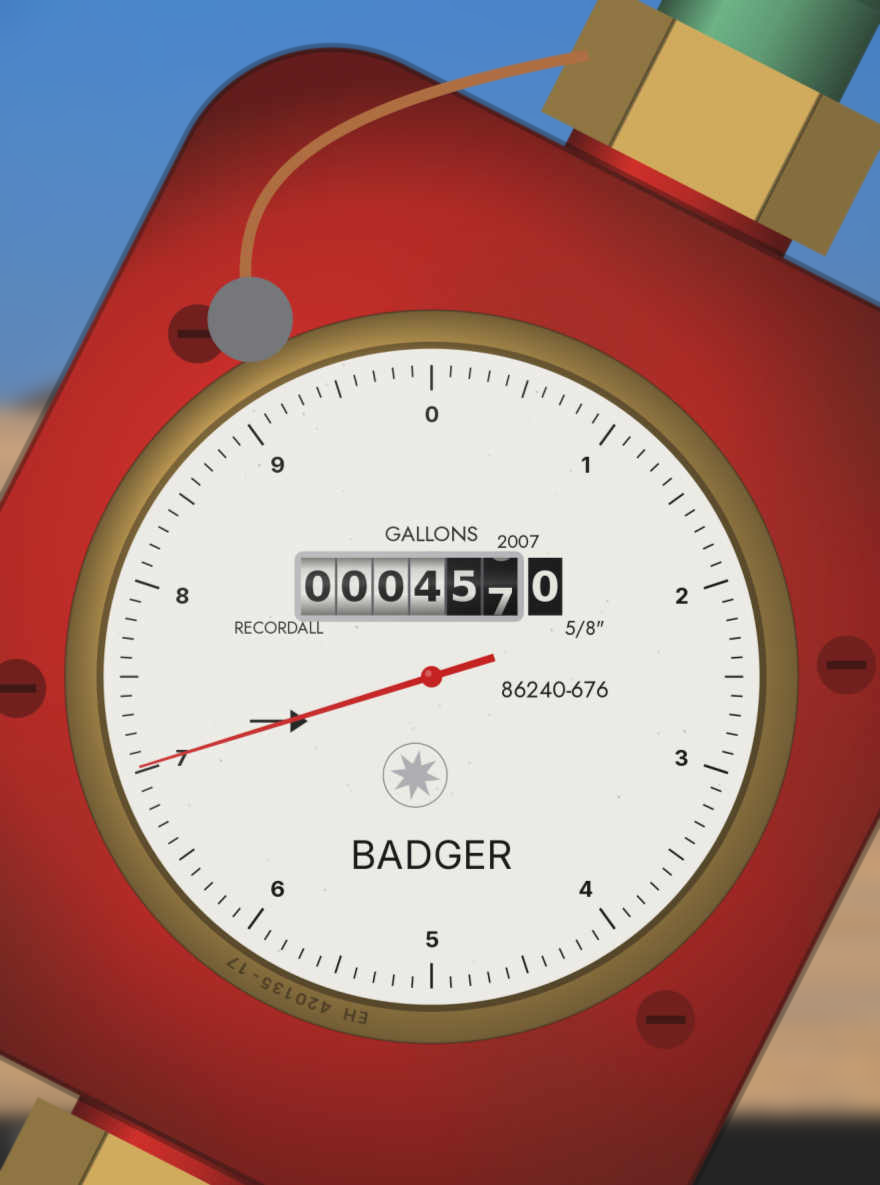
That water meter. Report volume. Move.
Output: 4567.0 gal
